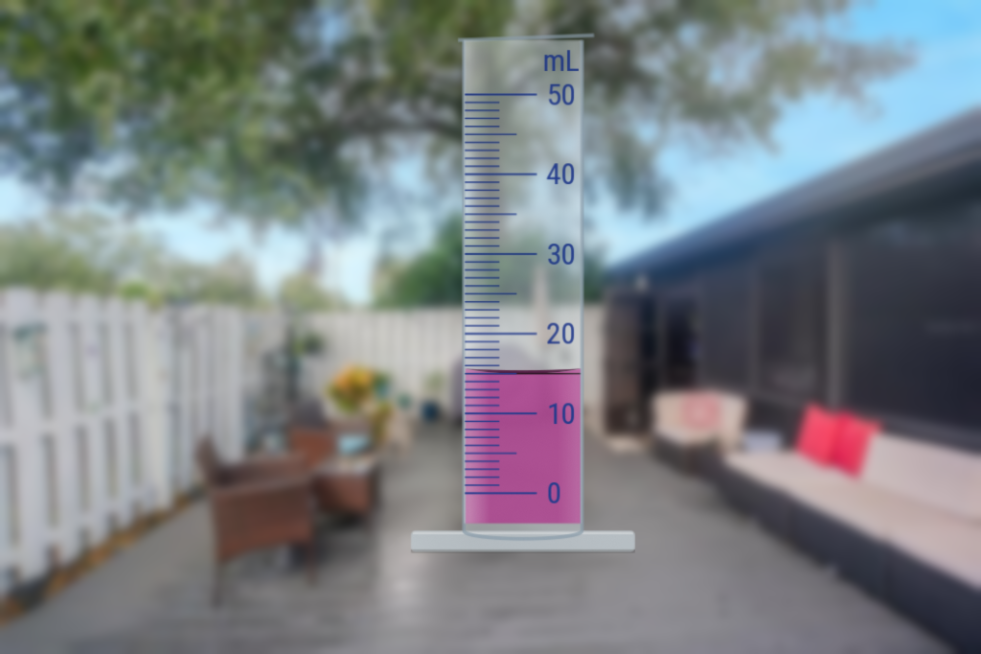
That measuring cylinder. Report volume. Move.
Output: 15 mL
